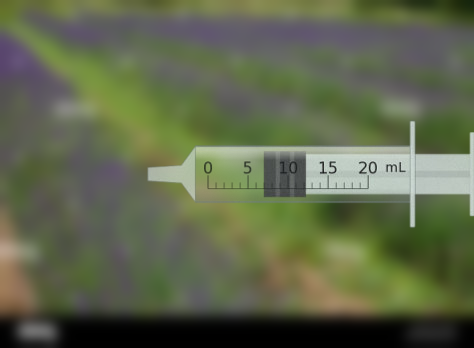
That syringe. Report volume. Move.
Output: 7 mL
